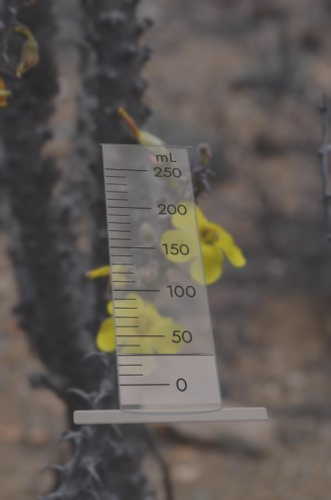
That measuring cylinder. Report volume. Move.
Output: 30 mL
